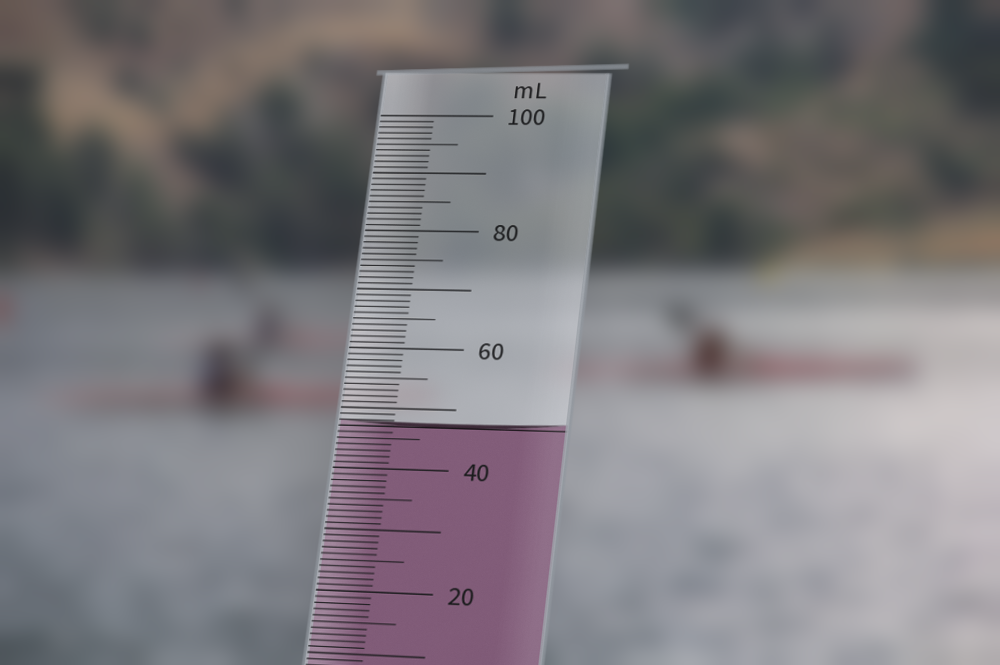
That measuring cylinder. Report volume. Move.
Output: 47 mL
